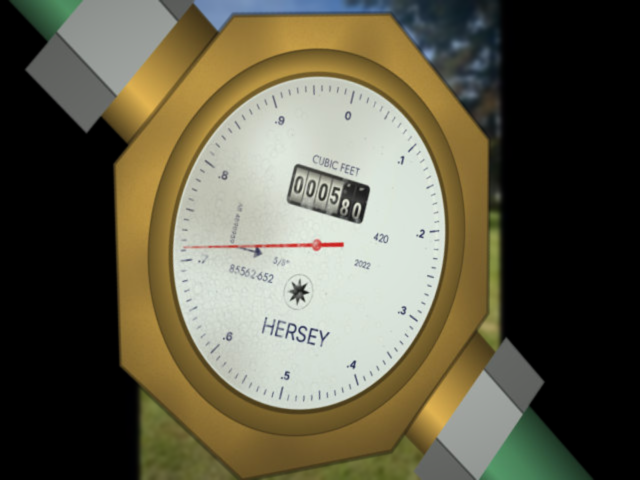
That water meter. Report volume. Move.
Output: 579.71 ft³
